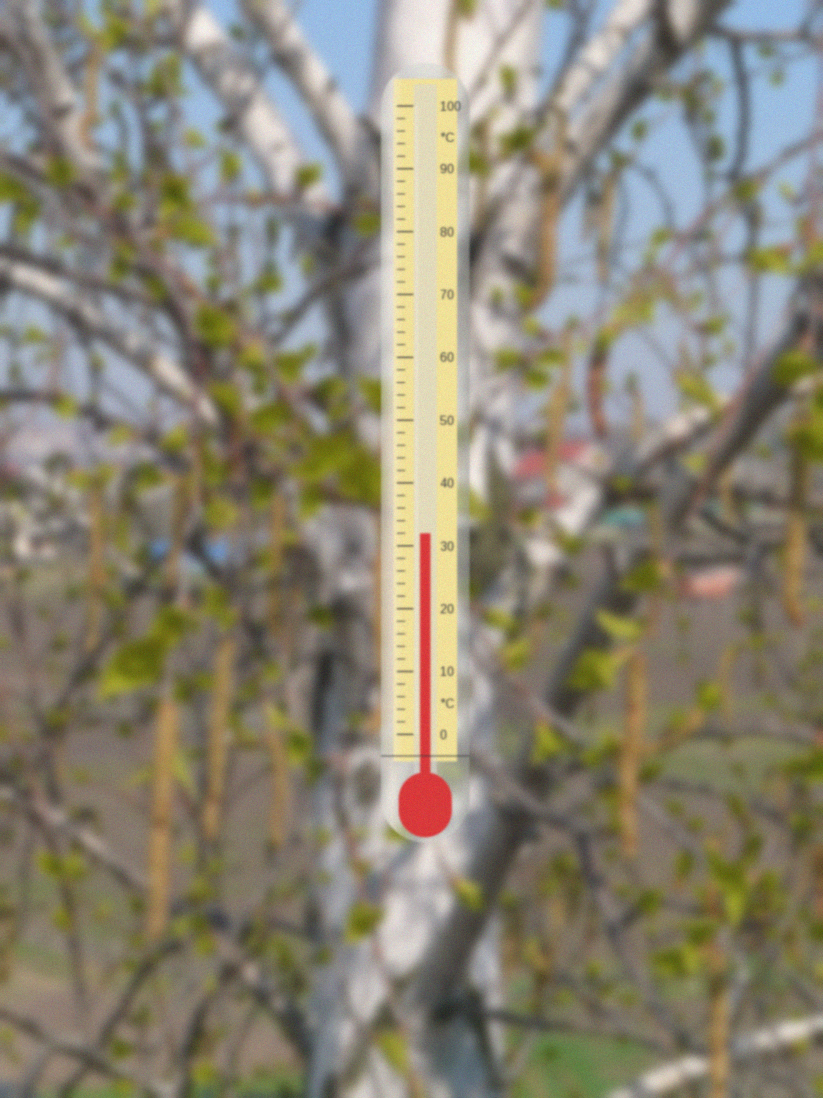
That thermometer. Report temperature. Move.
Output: 32 °C
